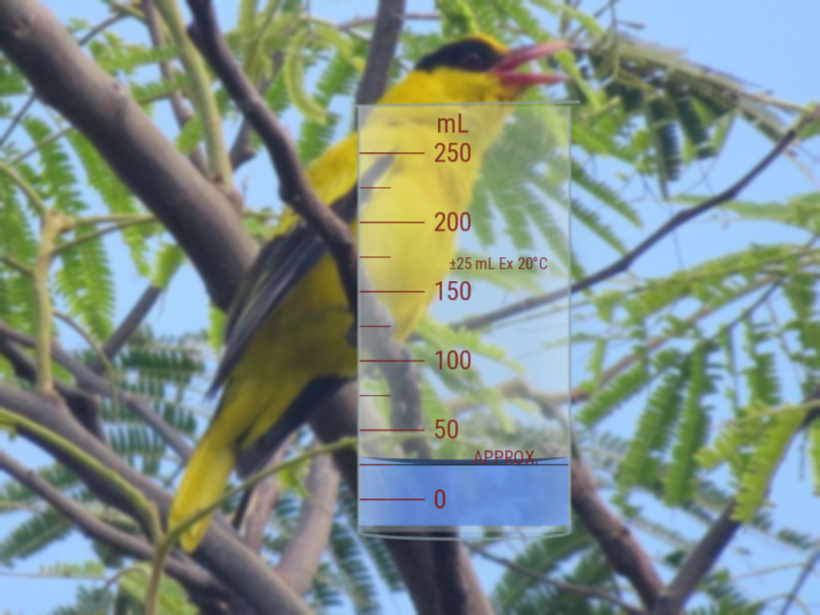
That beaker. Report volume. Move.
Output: 25 mL
